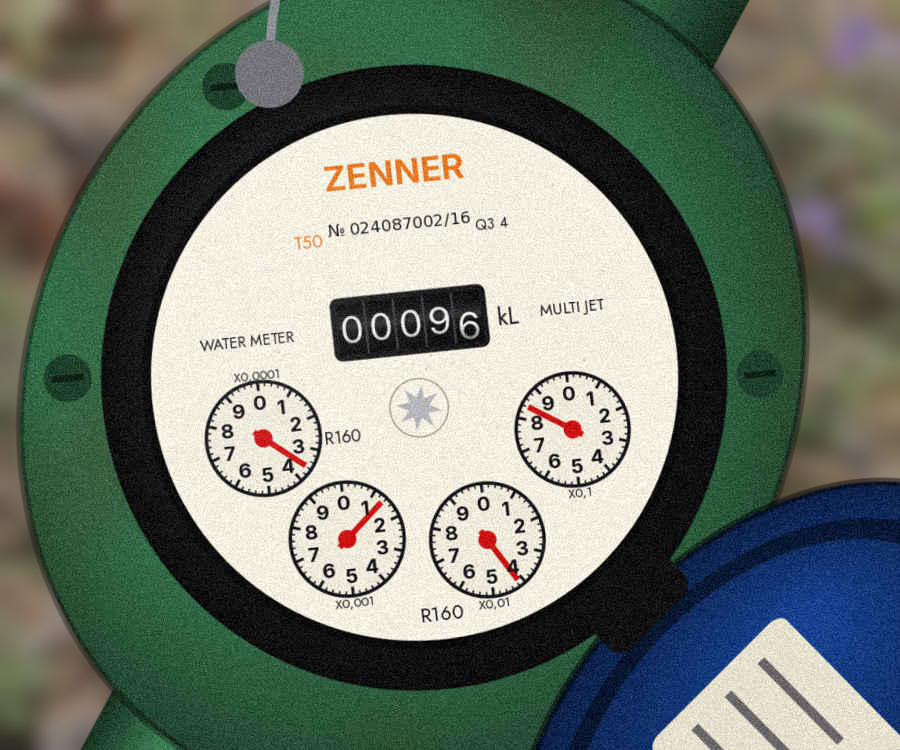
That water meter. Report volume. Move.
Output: 95.8413 kL
